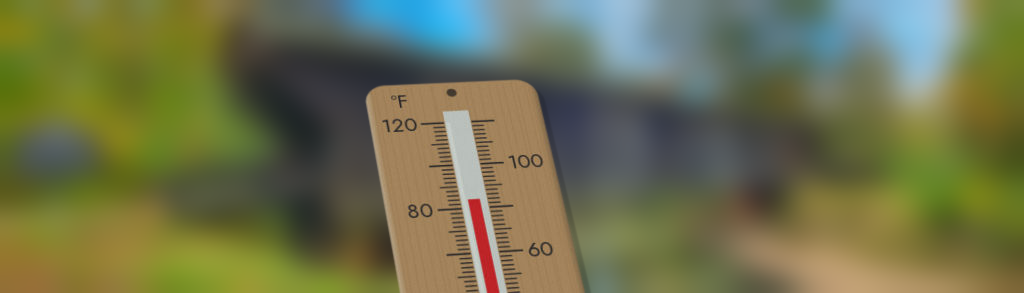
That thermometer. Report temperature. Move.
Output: 84 °F
